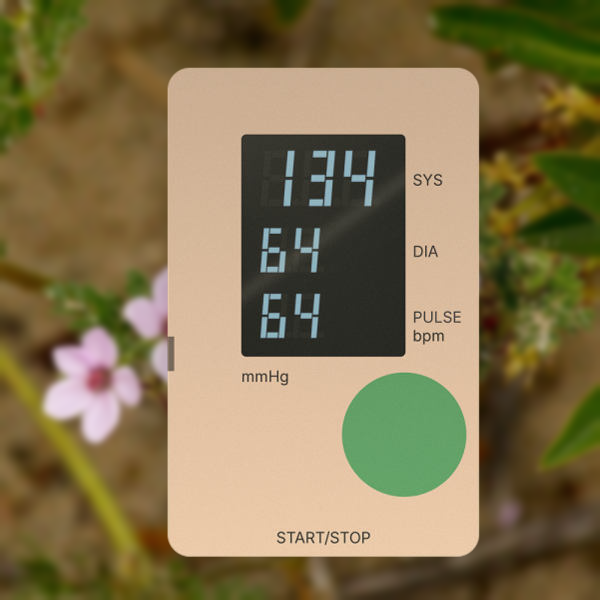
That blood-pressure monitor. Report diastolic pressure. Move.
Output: 64 mmHg
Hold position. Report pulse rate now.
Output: 64 bpm
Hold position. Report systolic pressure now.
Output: 134 mmHg
